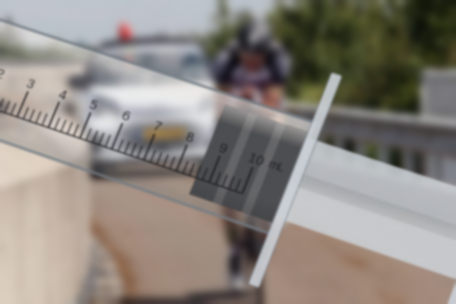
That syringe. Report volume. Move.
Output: 8.6 mL
